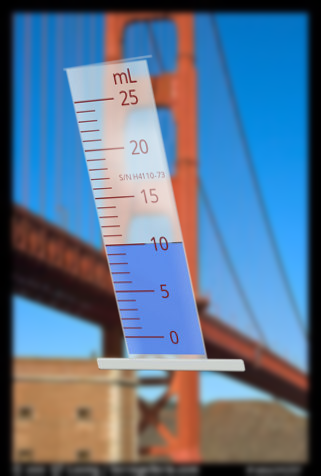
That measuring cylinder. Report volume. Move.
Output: 10 mL
